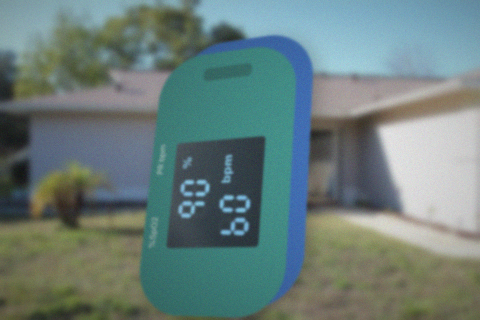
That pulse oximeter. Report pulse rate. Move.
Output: 60 bpm
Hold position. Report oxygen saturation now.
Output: 90 %
